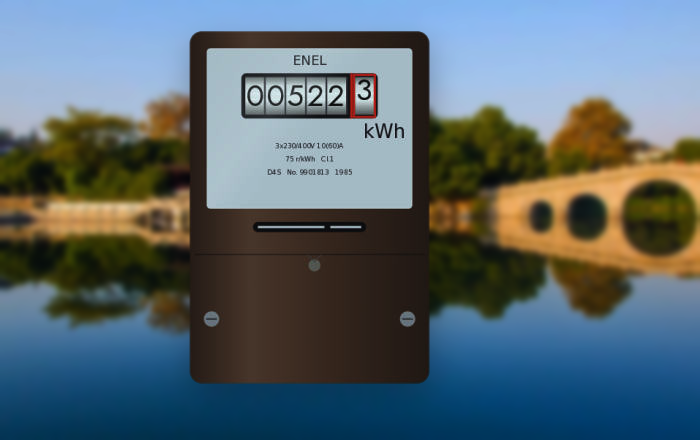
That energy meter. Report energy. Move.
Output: 522.3 kWh
